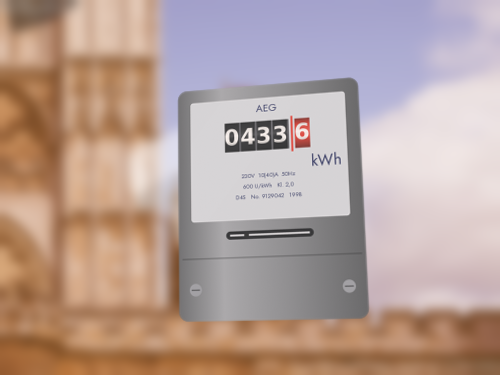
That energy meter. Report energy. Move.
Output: 433.6 kWh
